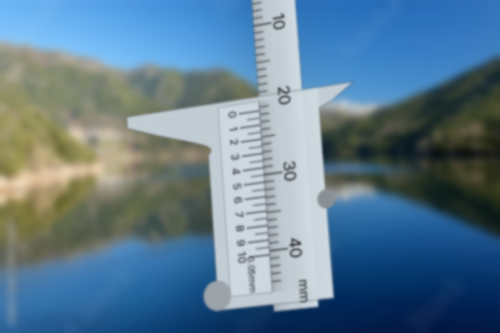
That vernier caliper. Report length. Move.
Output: 21.5 mm
